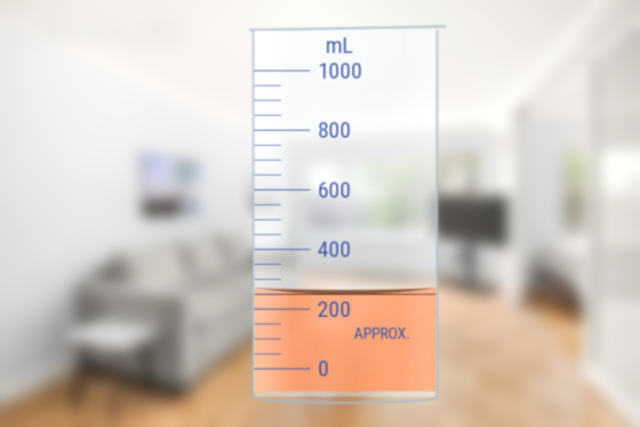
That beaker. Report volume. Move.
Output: 250 mL
